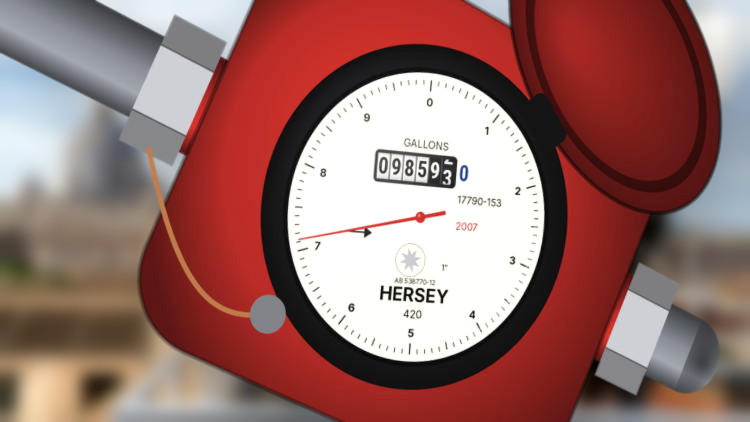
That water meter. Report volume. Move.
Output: 985927.1 gal
